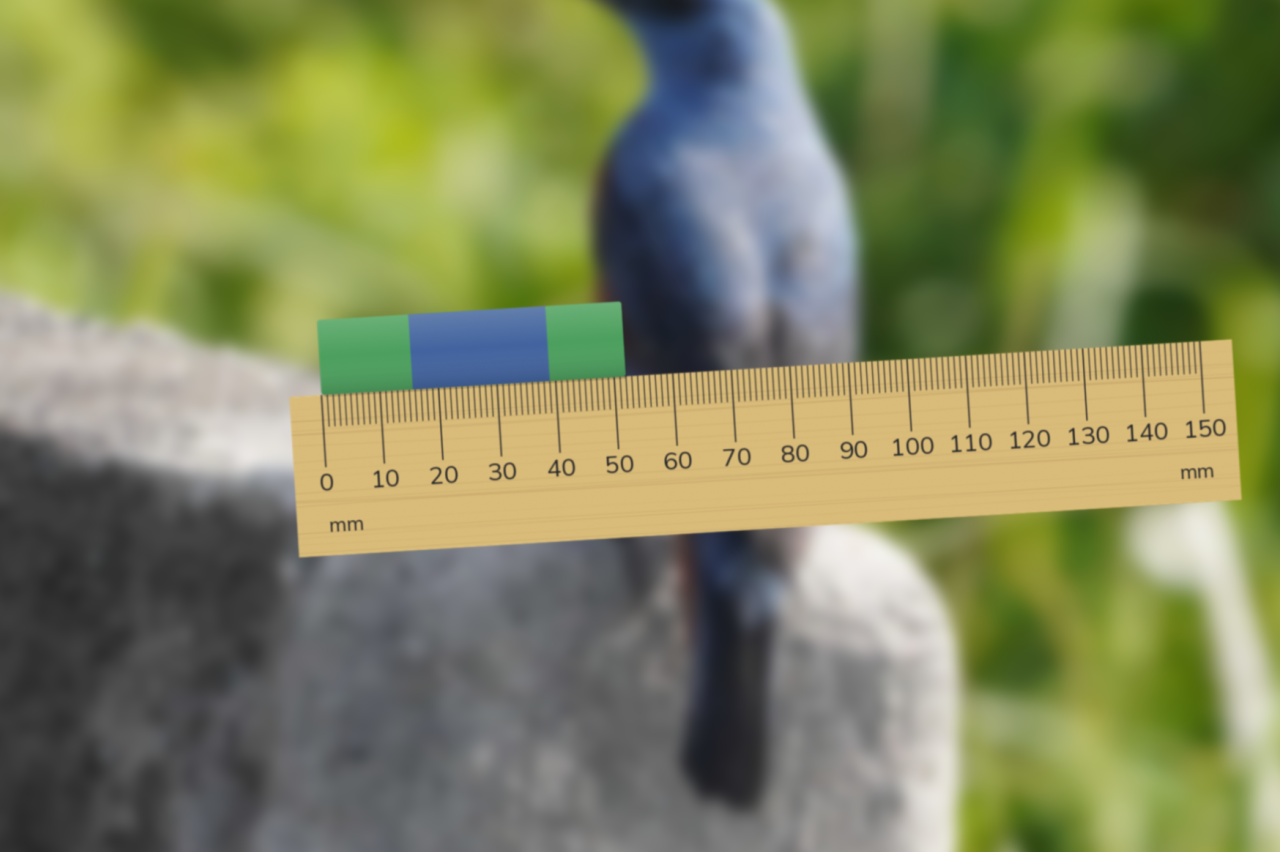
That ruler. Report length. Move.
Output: 52 mm
